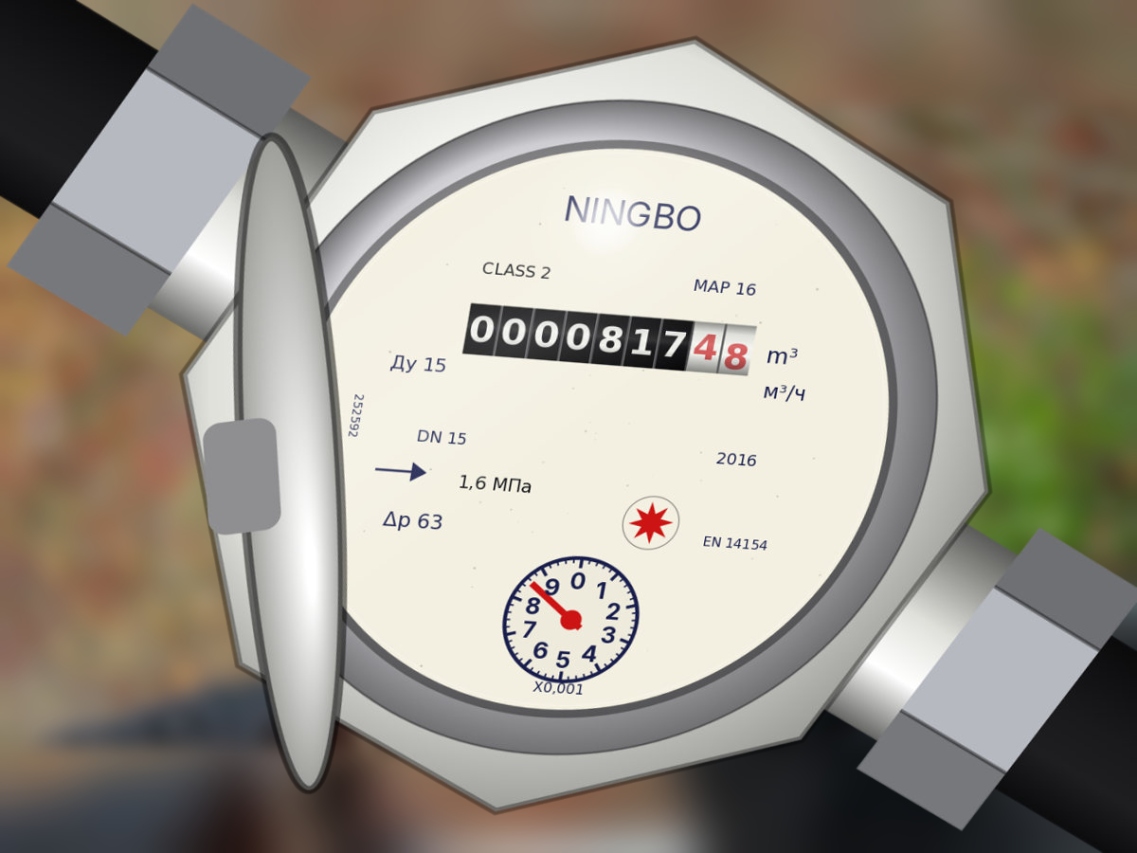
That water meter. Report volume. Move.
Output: 817.478 m³
